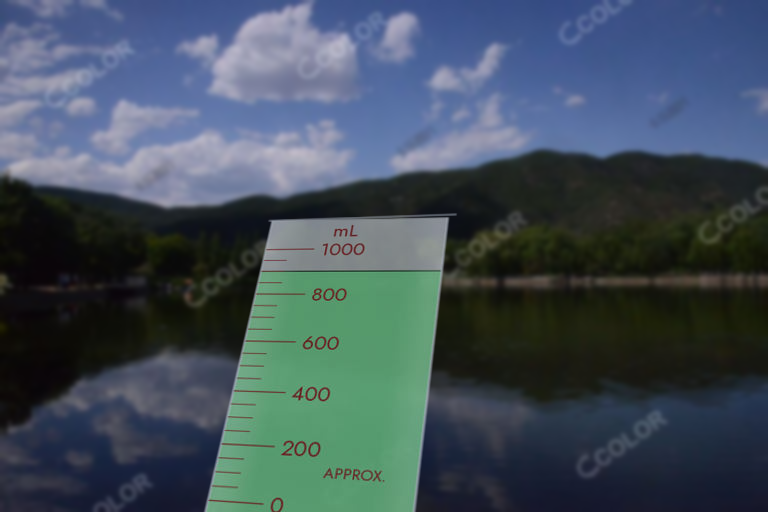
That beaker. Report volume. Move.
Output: 900 mL
